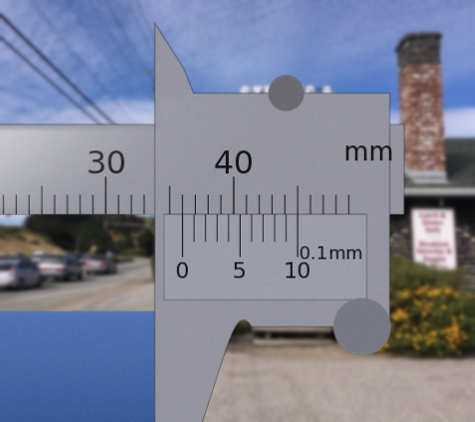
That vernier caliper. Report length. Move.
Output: 36.0 mm
